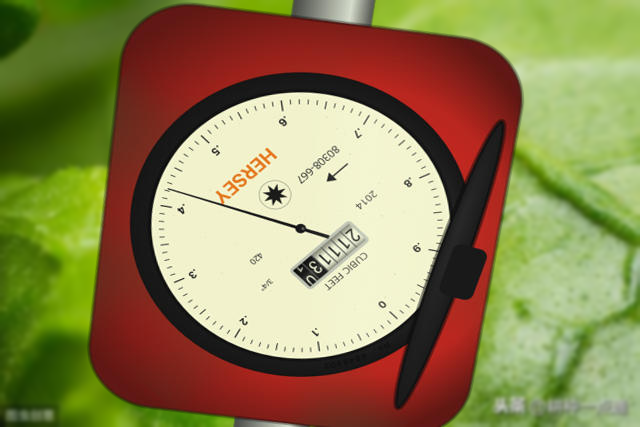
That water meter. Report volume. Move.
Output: 211130.42 ft³
